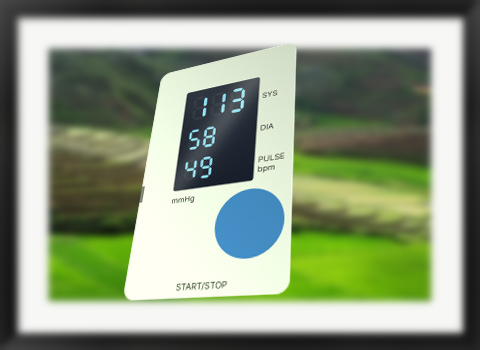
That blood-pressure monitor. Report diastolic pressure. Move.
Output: 58 mmHg
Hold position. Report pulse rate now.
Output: 49 bpm
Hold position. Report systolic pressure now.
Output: 113 mmHg
